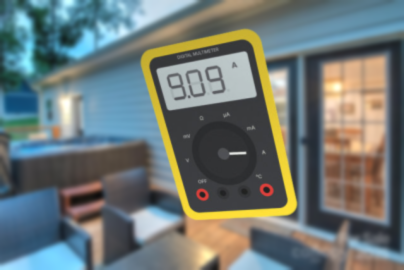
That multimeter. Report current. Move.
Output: 9.09 A
